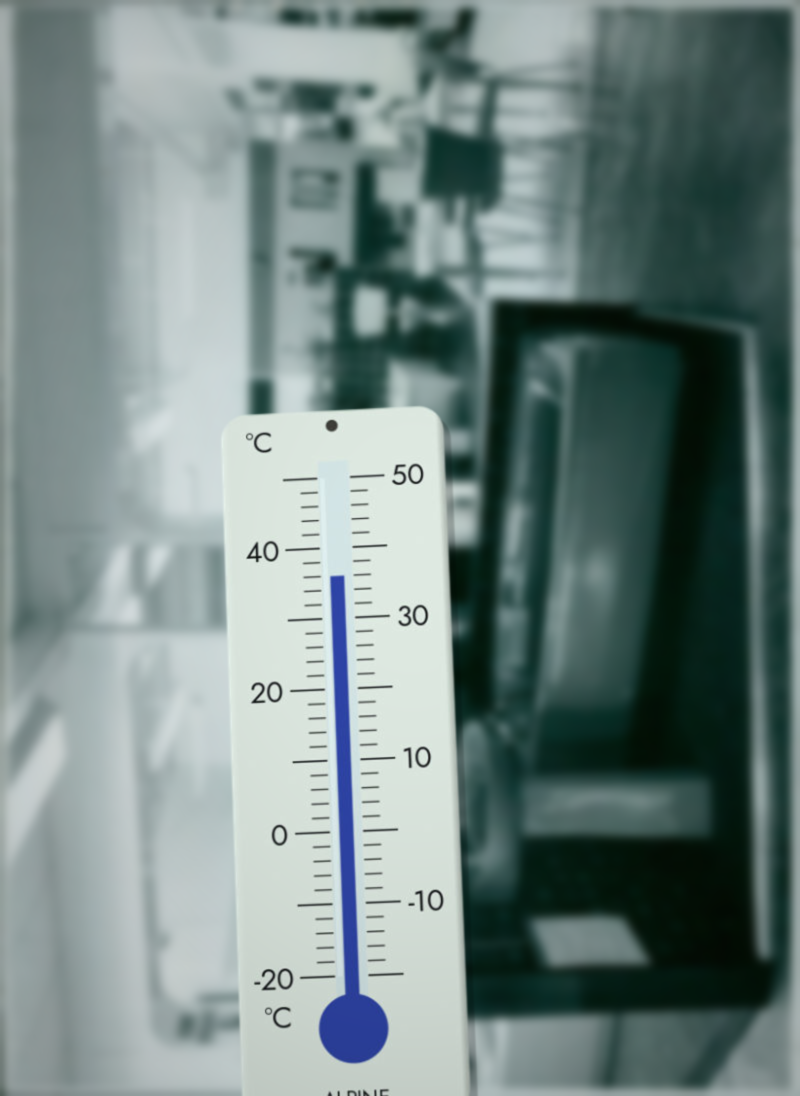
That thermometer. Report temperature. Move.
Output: 36 °C
